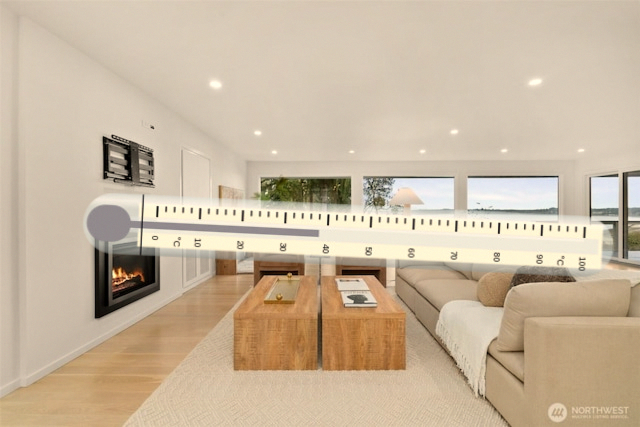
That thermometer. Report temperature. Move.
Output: 38 °C
